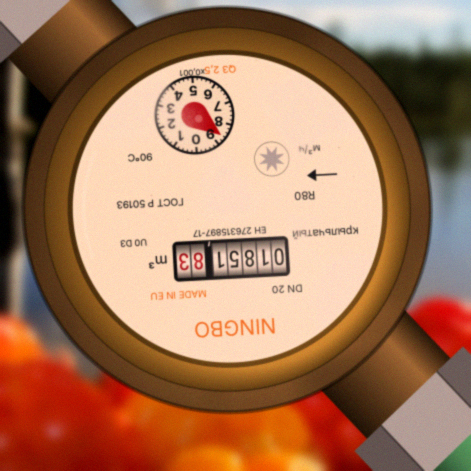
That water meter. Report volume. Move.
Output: 1851.838 m³
